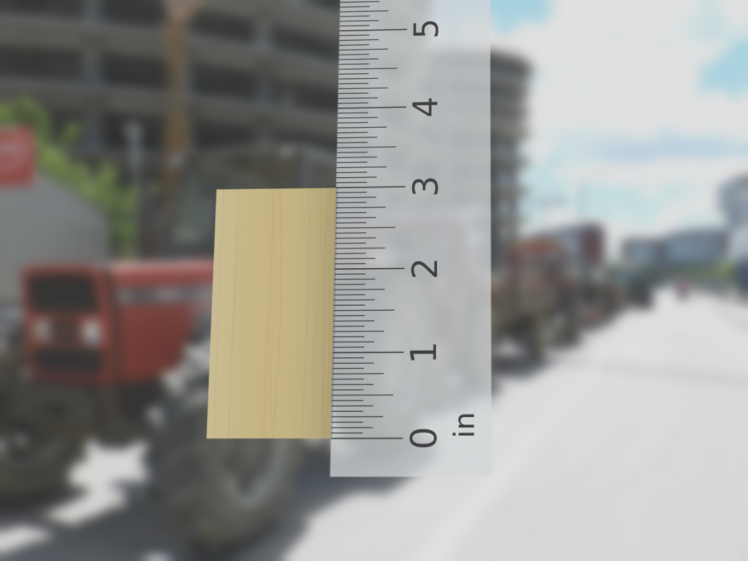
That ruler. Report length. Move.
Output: 3 in
